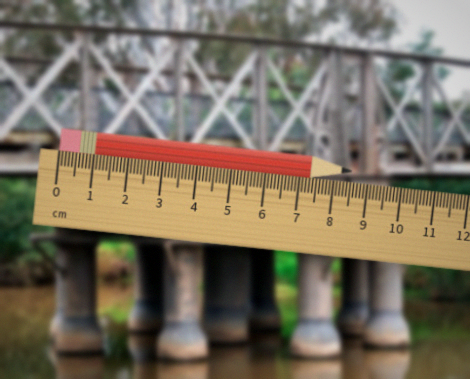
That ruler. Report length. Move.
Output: 8.5 cm
